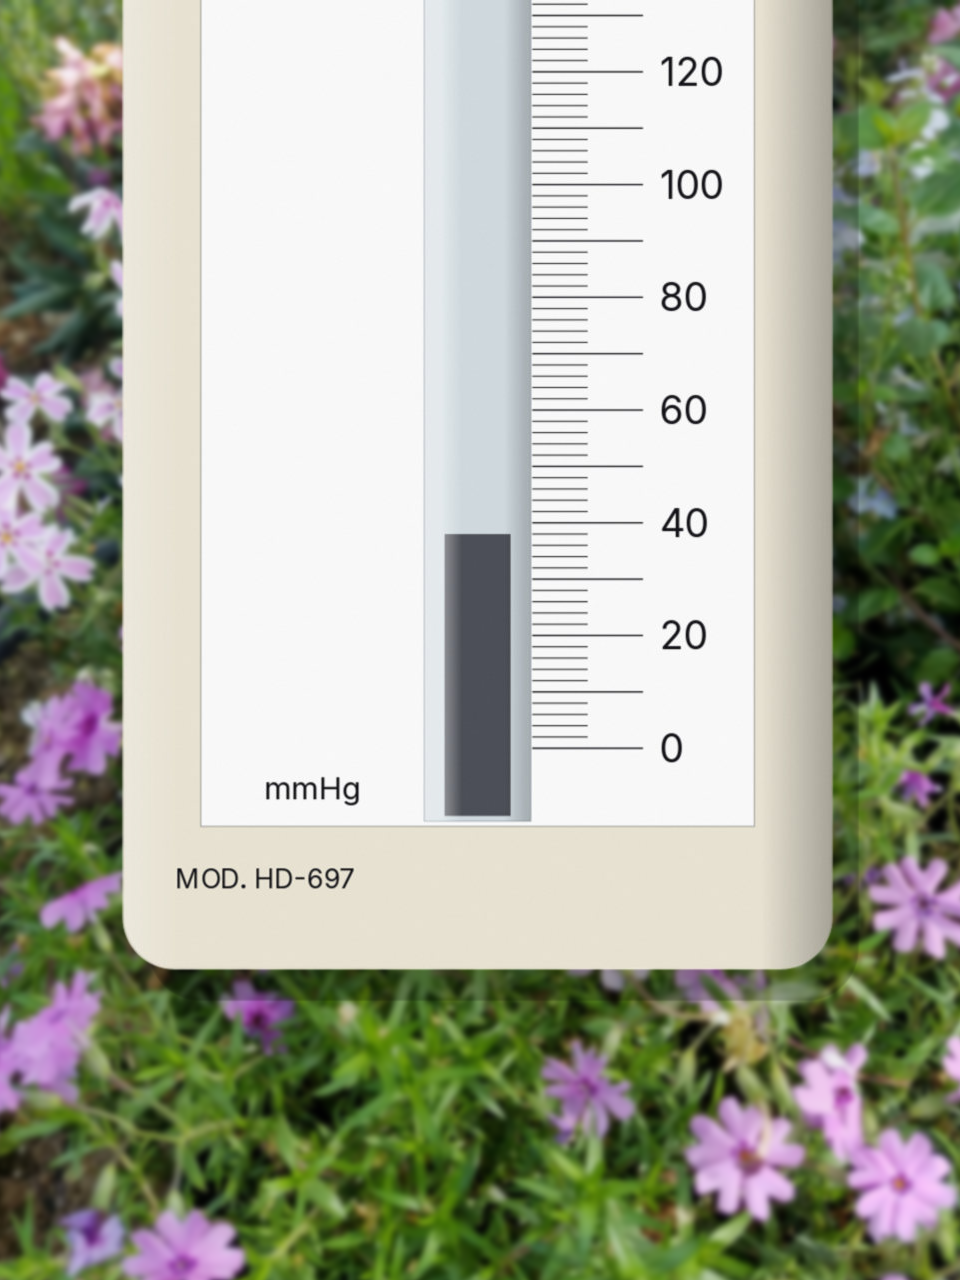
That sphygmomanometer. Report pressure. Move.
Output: 38 mmHg
